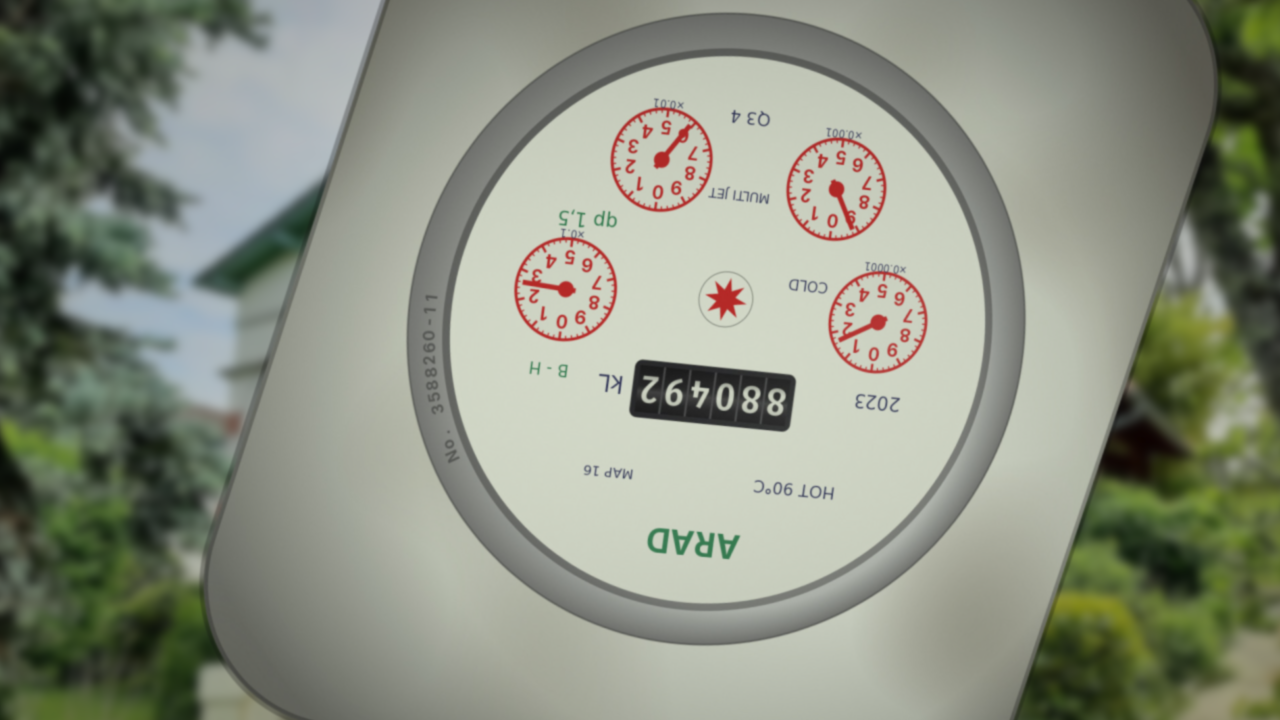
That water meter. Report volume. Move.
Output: 880492.2591 kL
